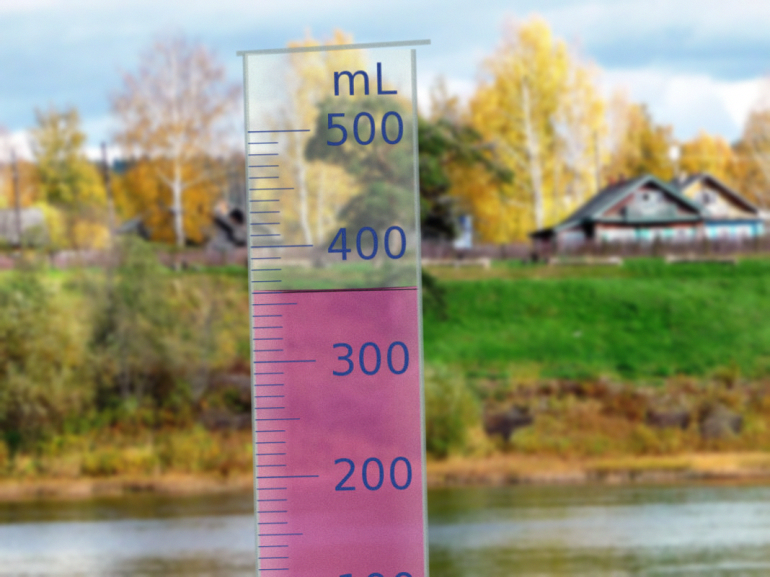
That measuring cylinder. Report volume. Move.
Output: 360 mL
